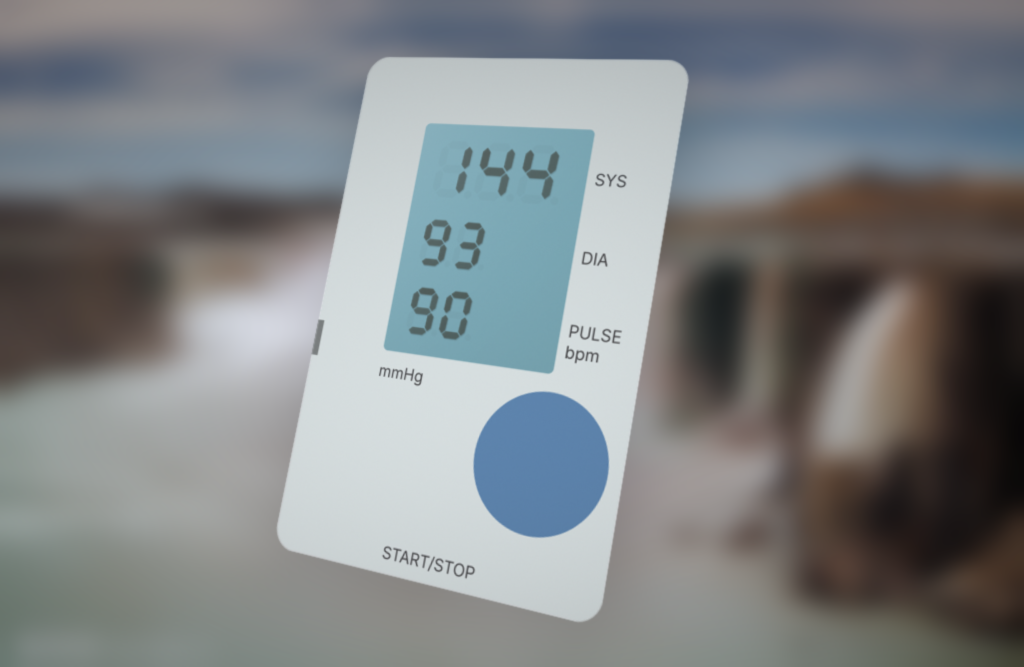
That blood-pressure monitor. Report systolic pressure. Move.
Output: 144 mmHg
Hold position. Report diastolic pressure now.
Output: 93 mmHg
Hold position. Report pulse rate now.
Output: 90 bpm
